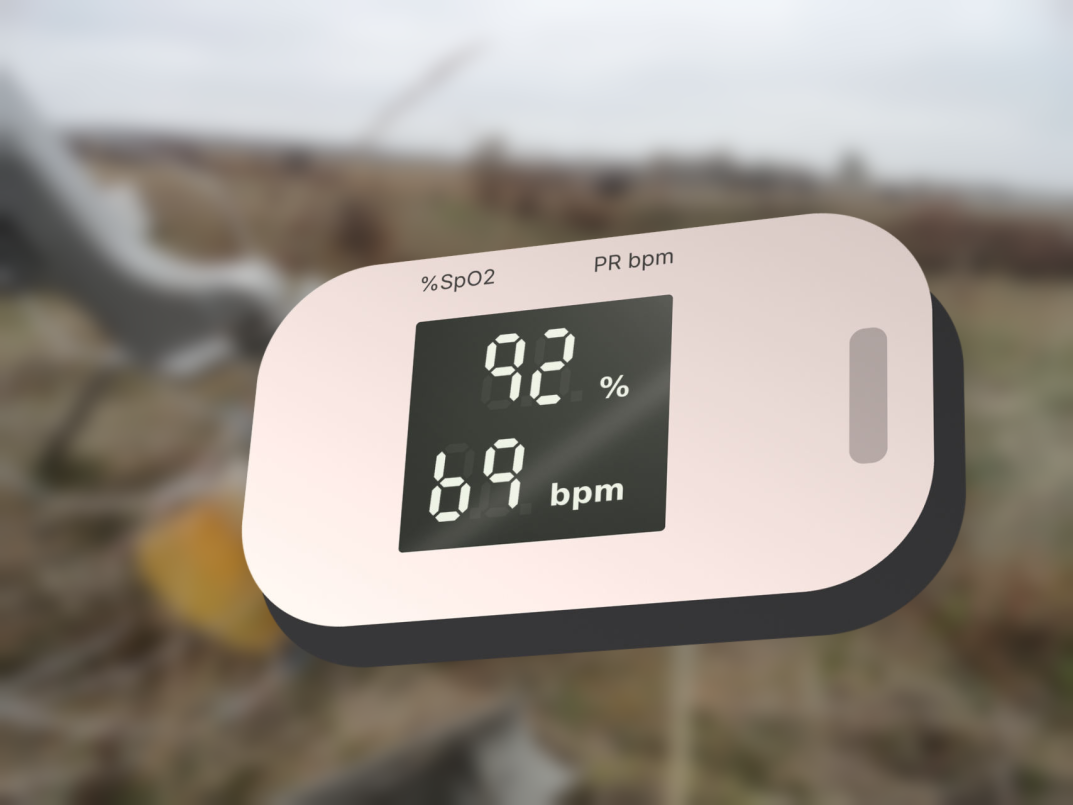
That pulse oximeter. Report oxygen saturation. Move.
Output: 92 %
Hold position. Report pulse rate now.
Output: 69 bpm
